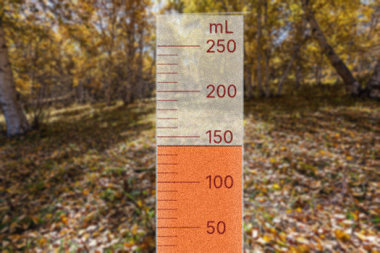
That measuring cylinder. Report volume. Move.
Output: 140 mL
